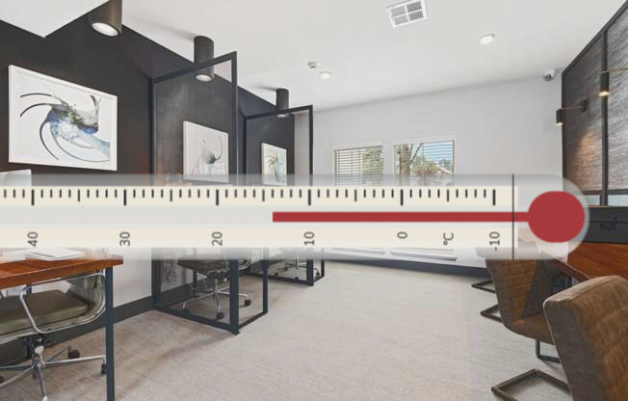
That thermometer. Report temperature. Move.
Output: 14 °C
